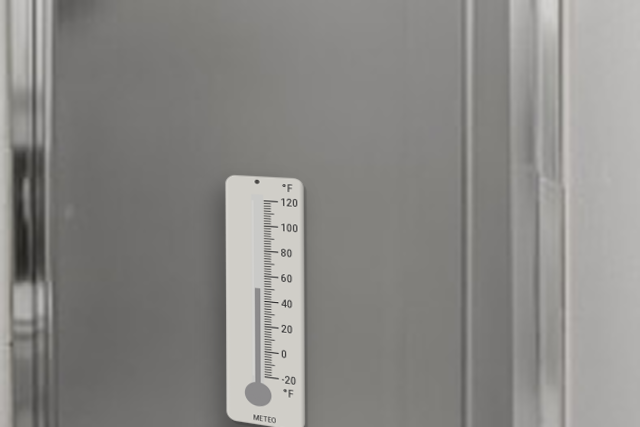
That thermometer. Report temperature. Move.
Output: 50 °F
